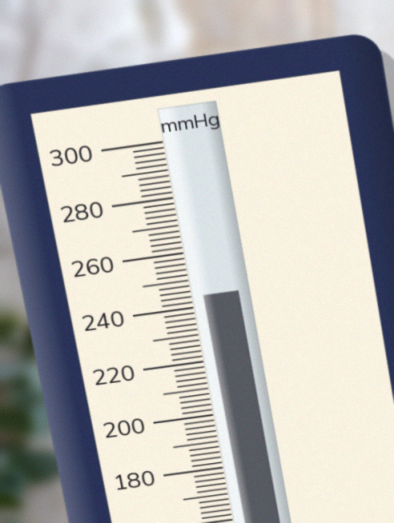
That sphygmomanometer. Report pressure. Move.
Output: 244 mmHg
